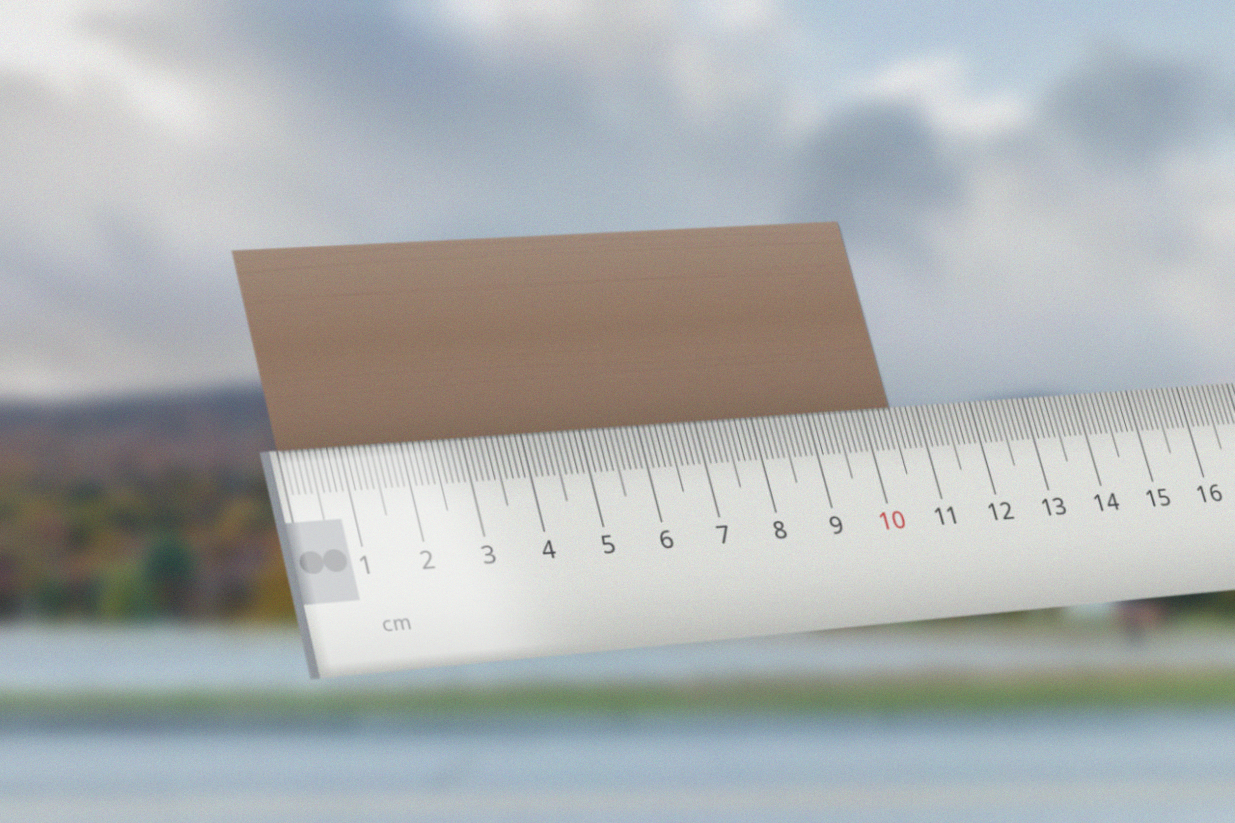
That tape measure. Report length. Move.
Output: 10.5 cm
